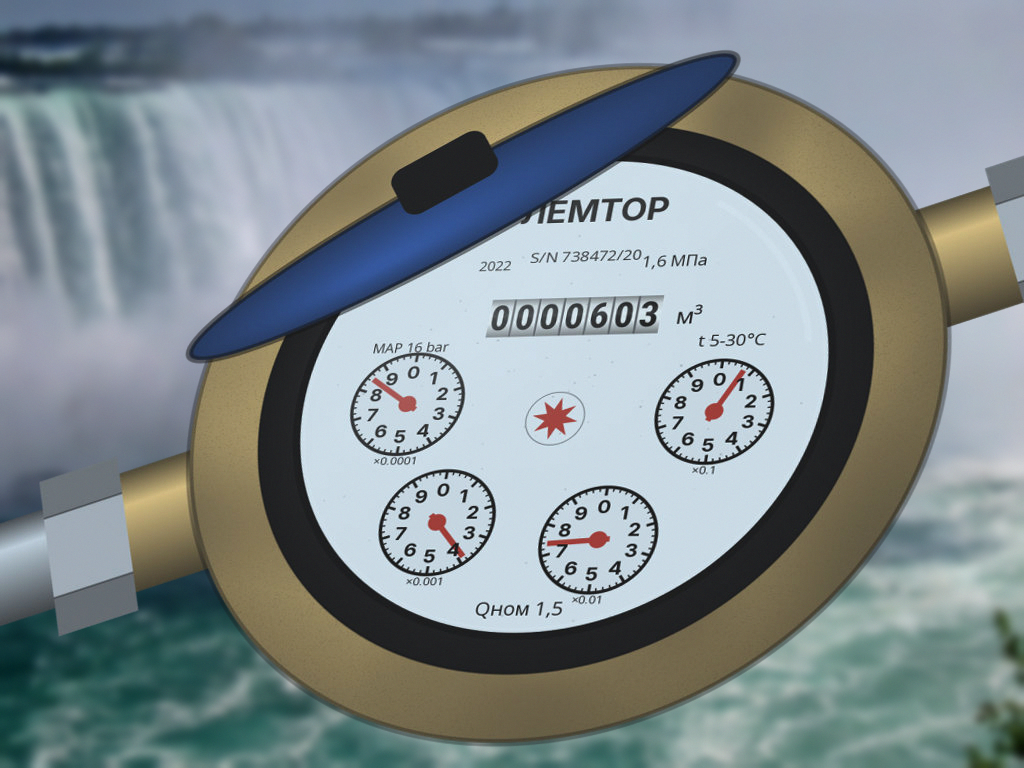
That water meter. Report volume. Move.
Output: 603.0738 m³
